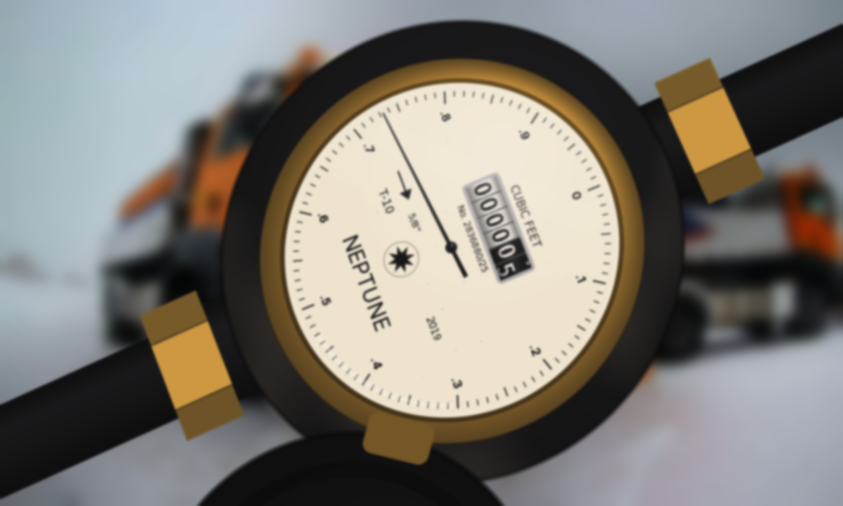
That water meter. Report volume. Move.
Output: 4.73 ft³
